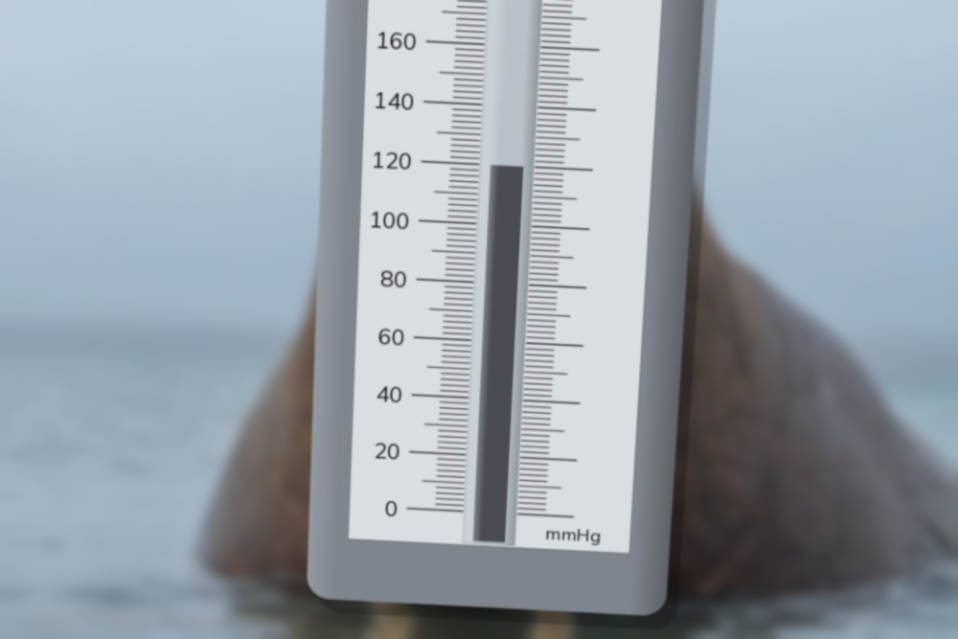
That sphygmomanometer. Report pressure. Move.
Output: 120 mmHg
